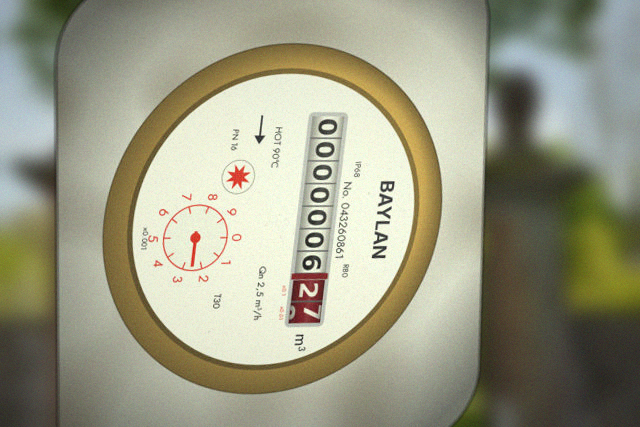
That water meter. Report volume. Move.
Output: 6.272 m³
